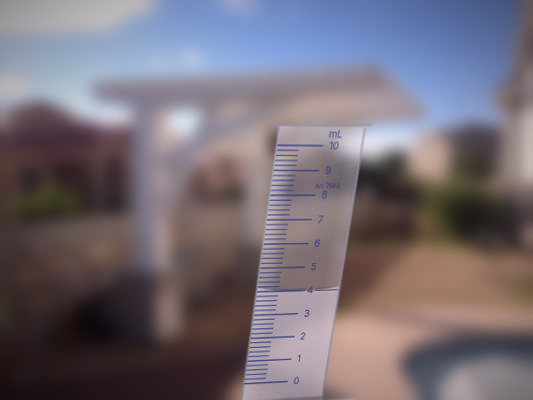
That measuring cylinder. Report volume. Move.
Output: 4 mL
